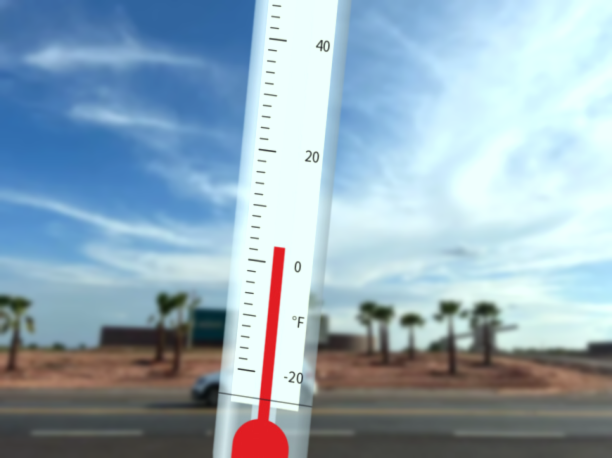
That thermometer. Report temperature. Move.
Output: 3 °F
